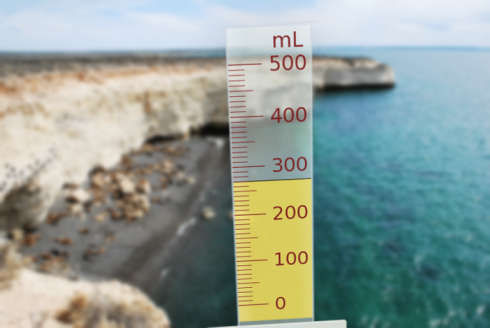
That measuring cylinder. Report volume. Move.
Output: 270 mL
